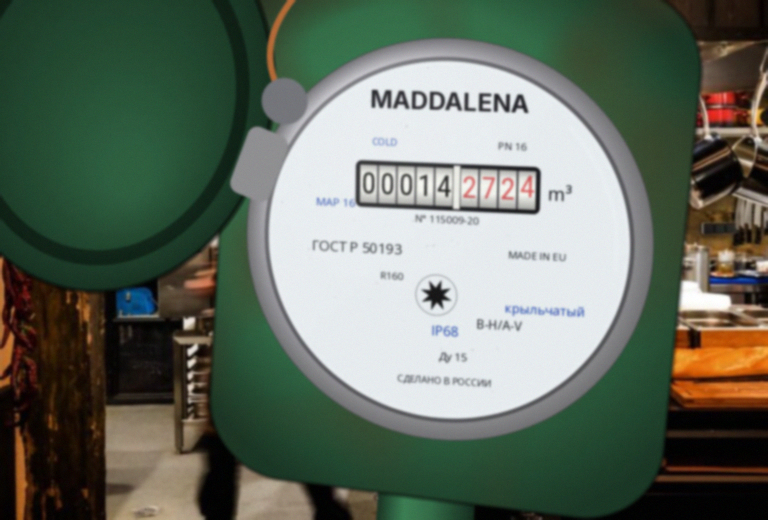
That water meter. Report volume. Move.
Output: 14.2724 m³
